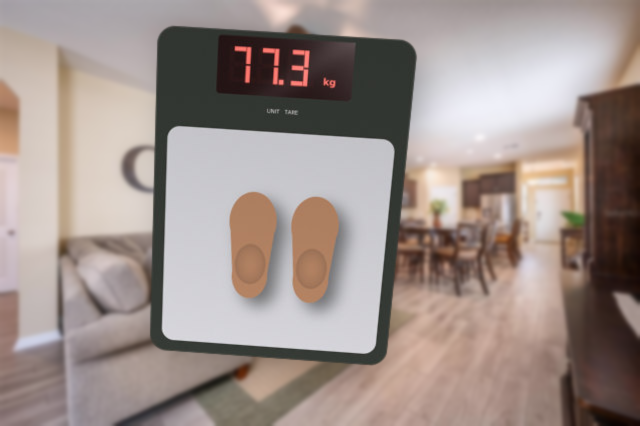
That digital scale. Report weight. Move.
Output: 77.3 kg
